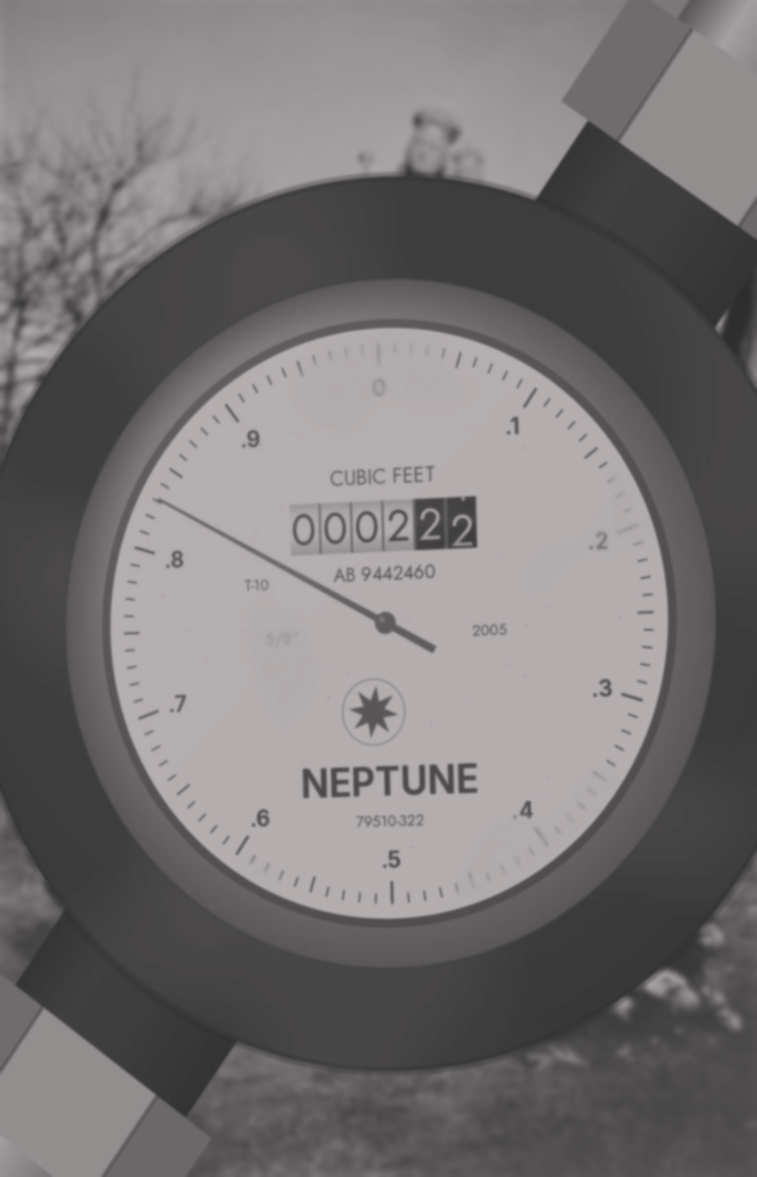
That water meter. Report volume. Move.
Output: 221.83 ft³
